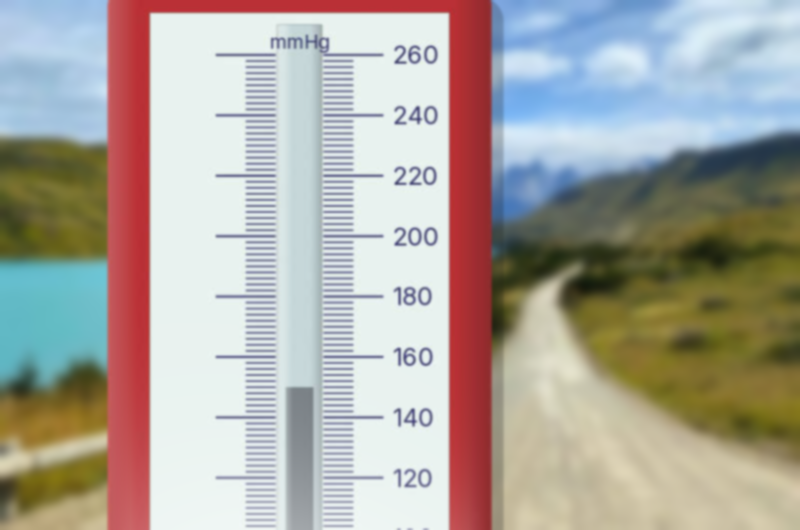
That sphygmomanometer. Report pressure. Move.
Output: 150 mmHg
